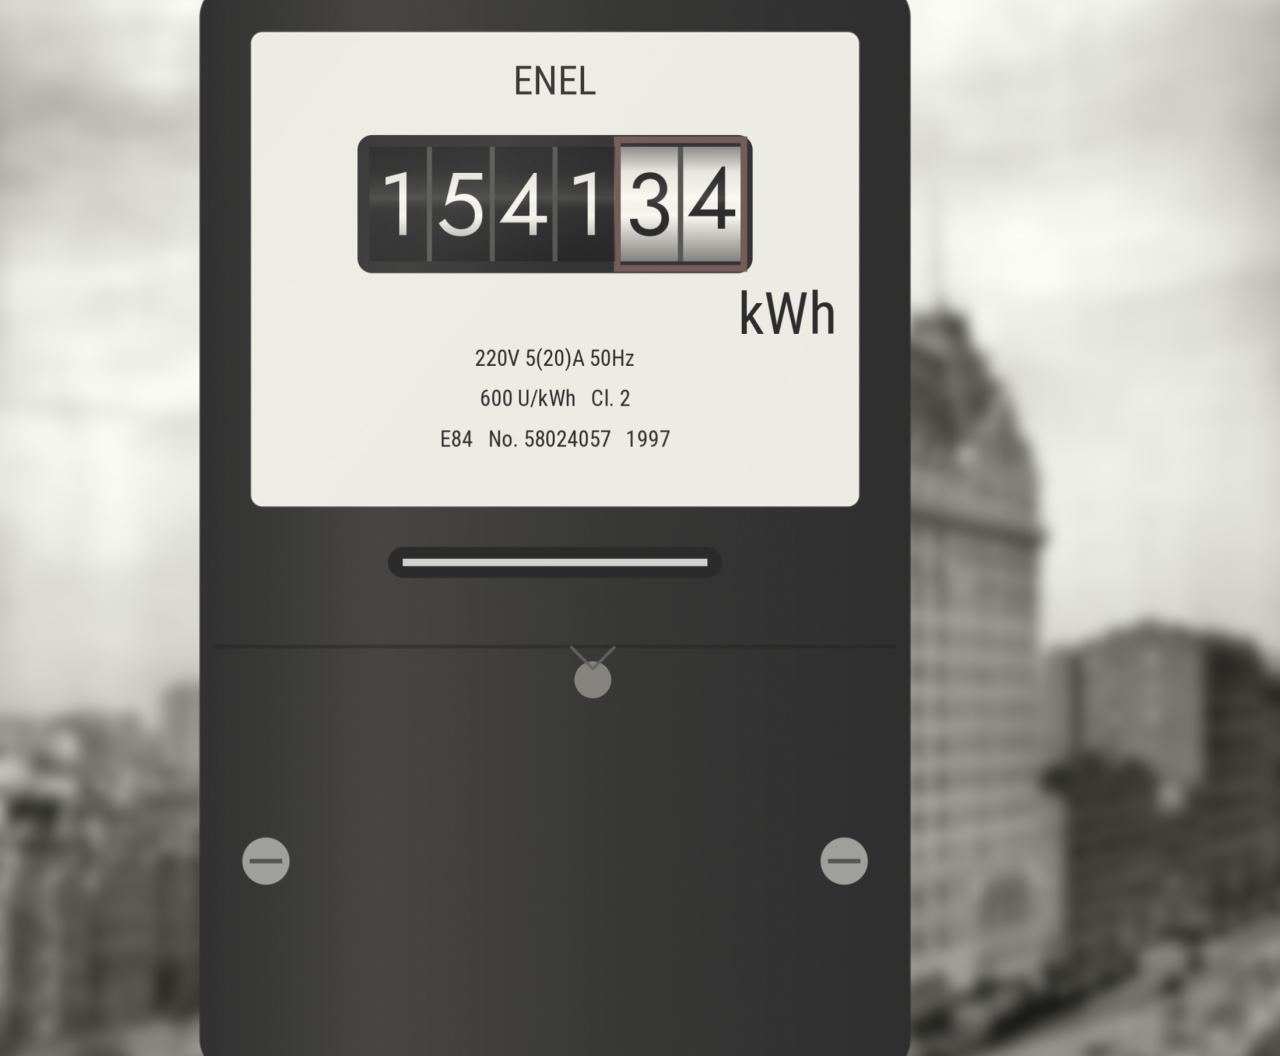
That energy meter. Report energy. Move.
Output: 1541.34 kWh
